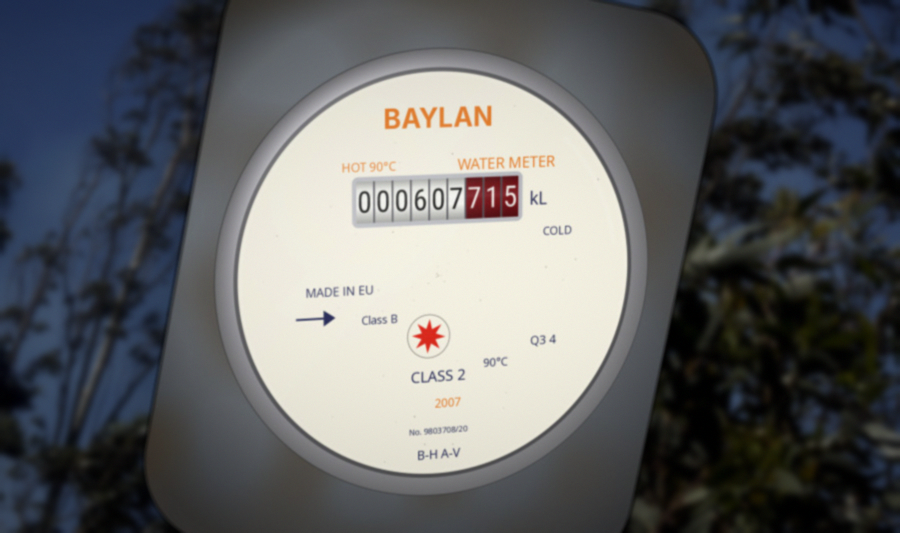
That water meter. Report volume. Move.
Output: 607.715 kL
